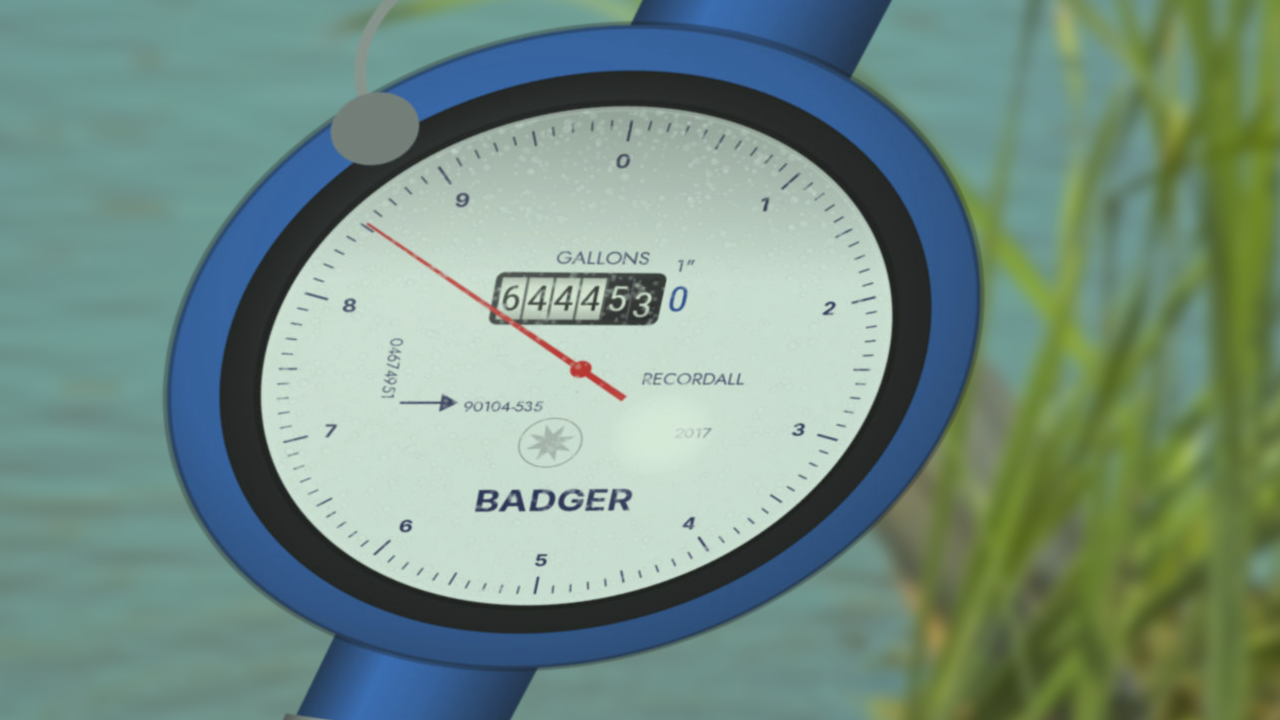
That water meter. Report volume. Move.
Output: 6444528.5 gal
